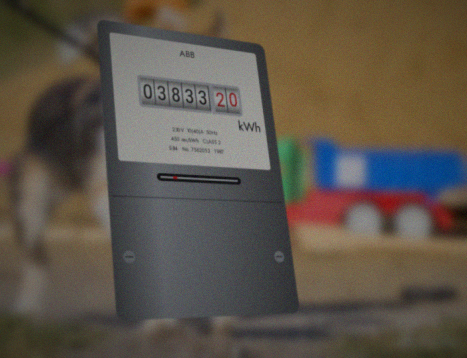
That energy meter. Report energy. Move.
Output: 3833.20 kWh
